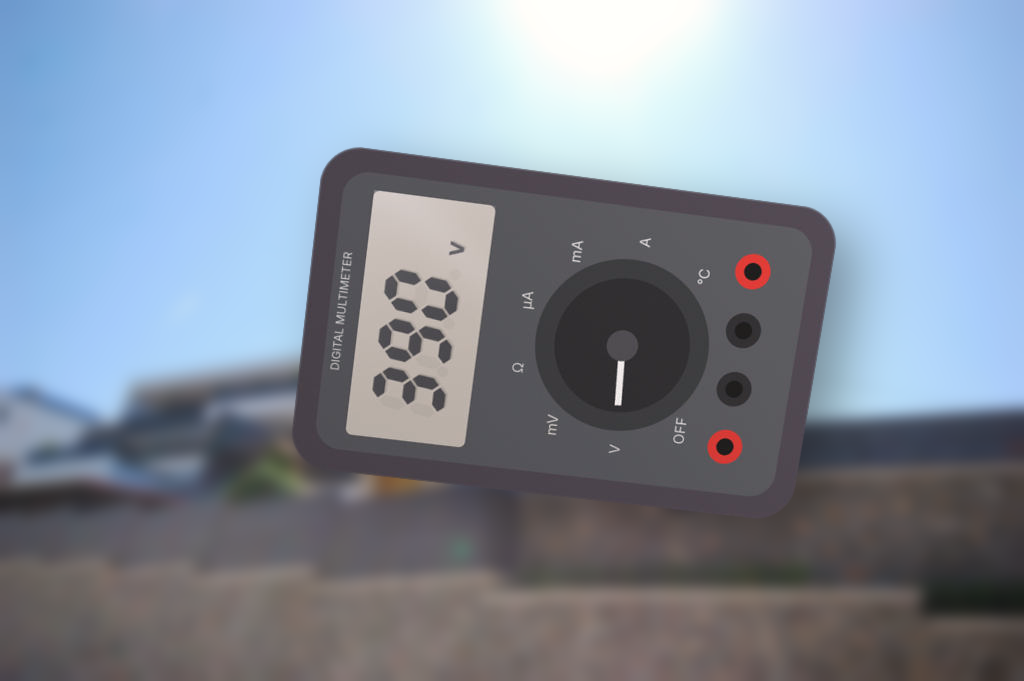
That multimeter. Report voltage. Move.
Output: 390 V
